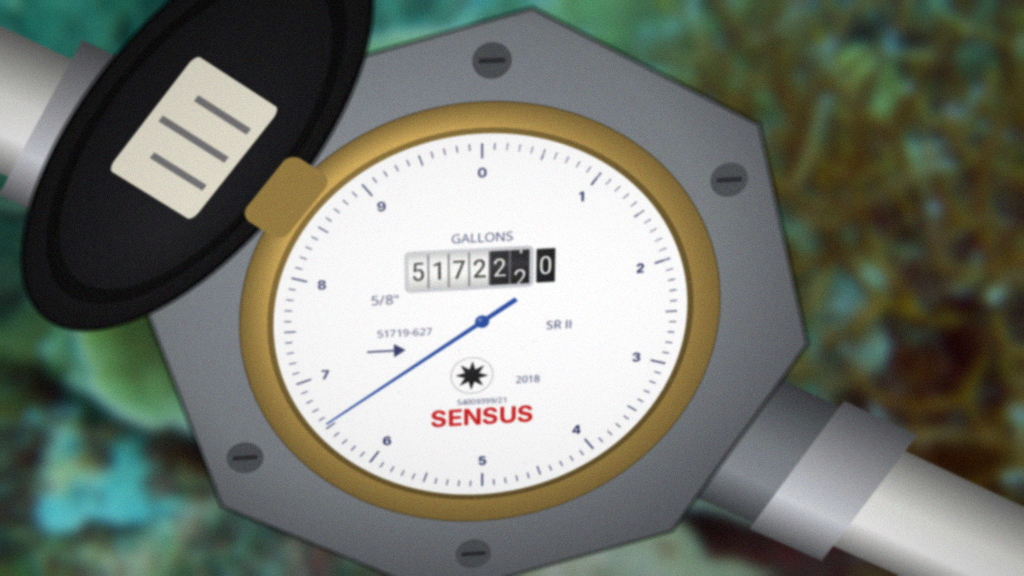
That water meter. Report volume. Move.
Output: 5172216.5 gal
